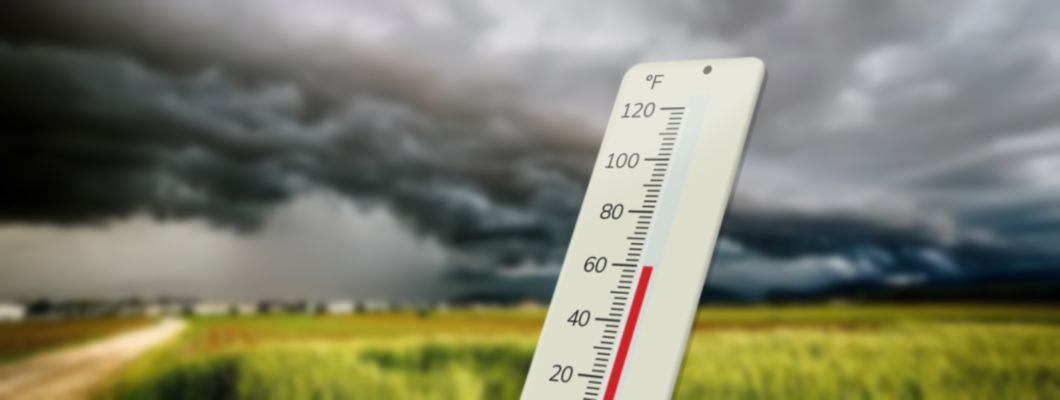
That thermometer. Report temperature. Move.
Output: 60 °F
